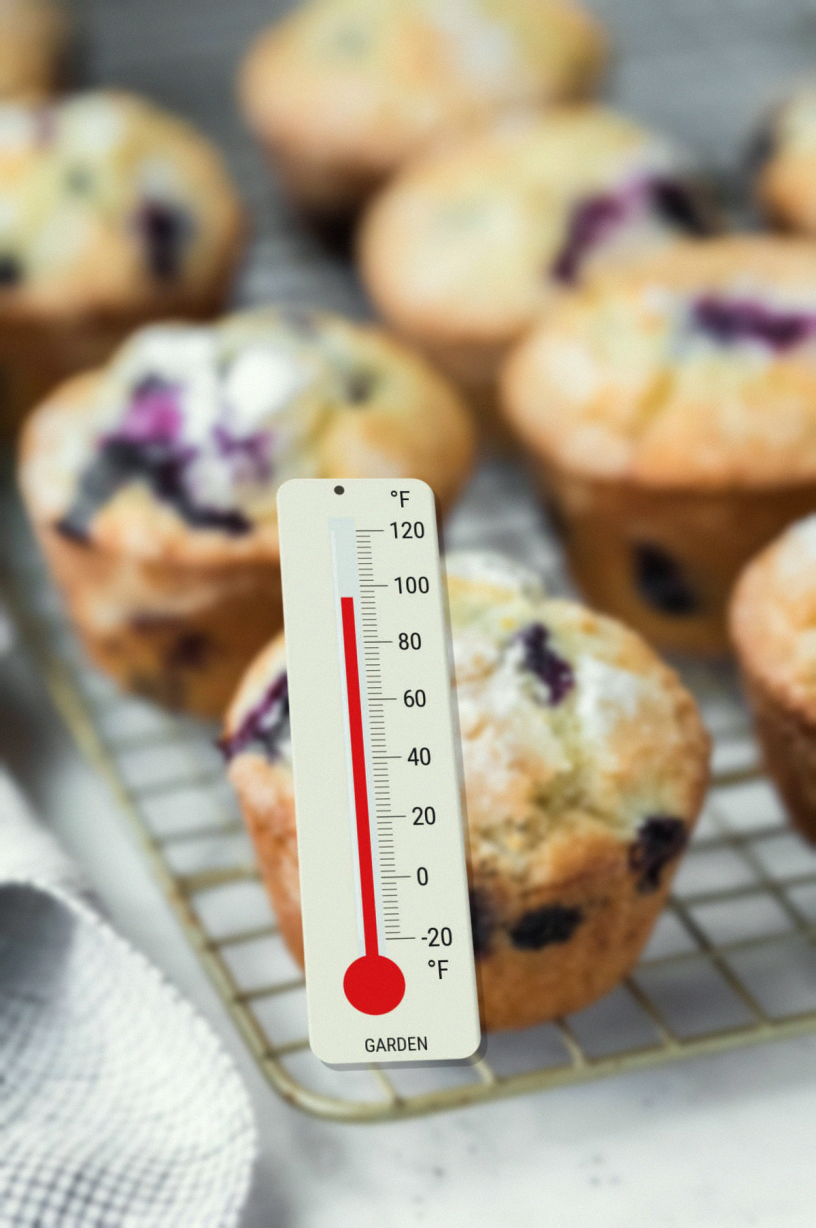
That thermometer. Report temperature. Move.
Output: 96 °F
